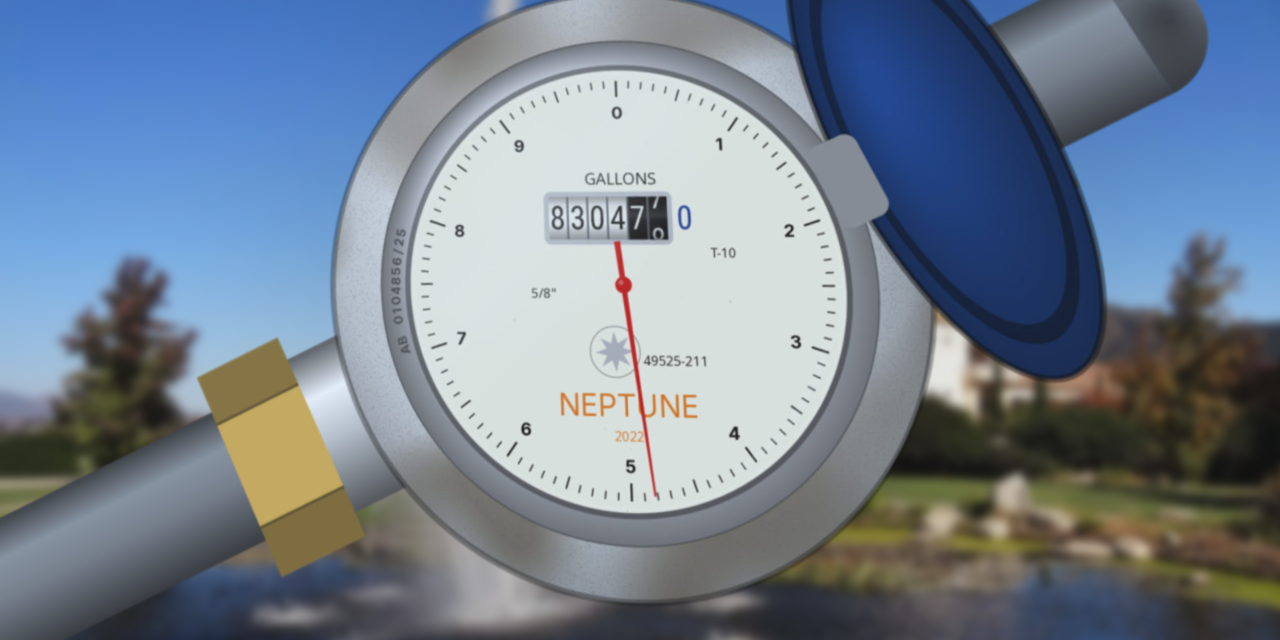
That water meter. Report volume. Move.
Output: 8304774.8 gal
